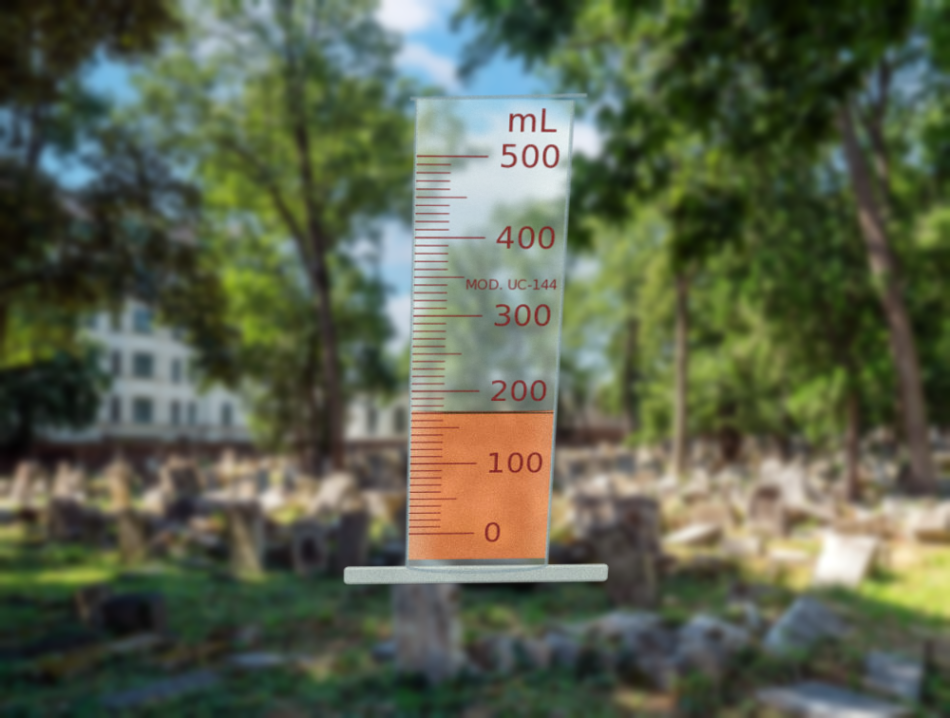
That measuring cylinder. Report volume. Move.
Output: 170 mL
